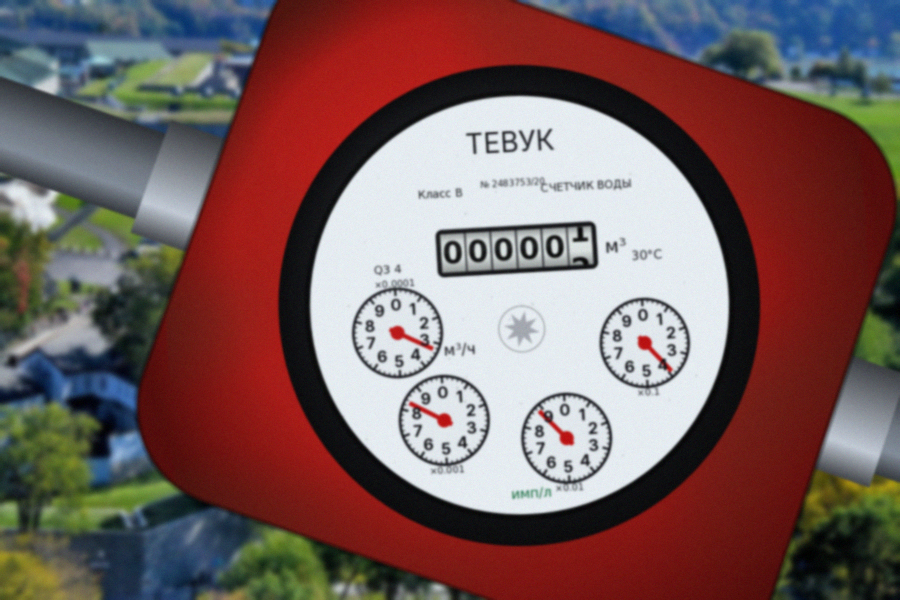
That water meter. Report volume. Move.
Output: 1.3883 m³
